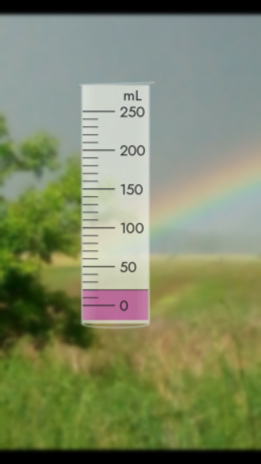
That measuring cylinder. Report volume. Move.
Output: 20 mL
